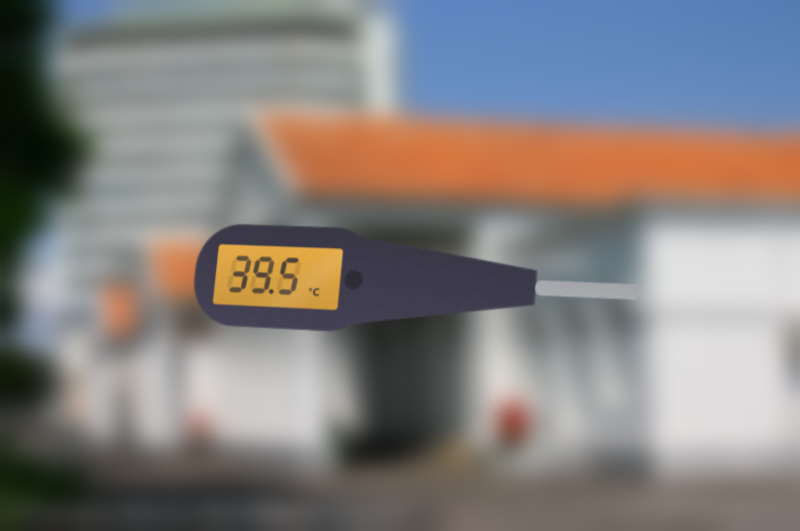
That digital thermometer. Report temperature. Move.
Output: 39.5 °C
